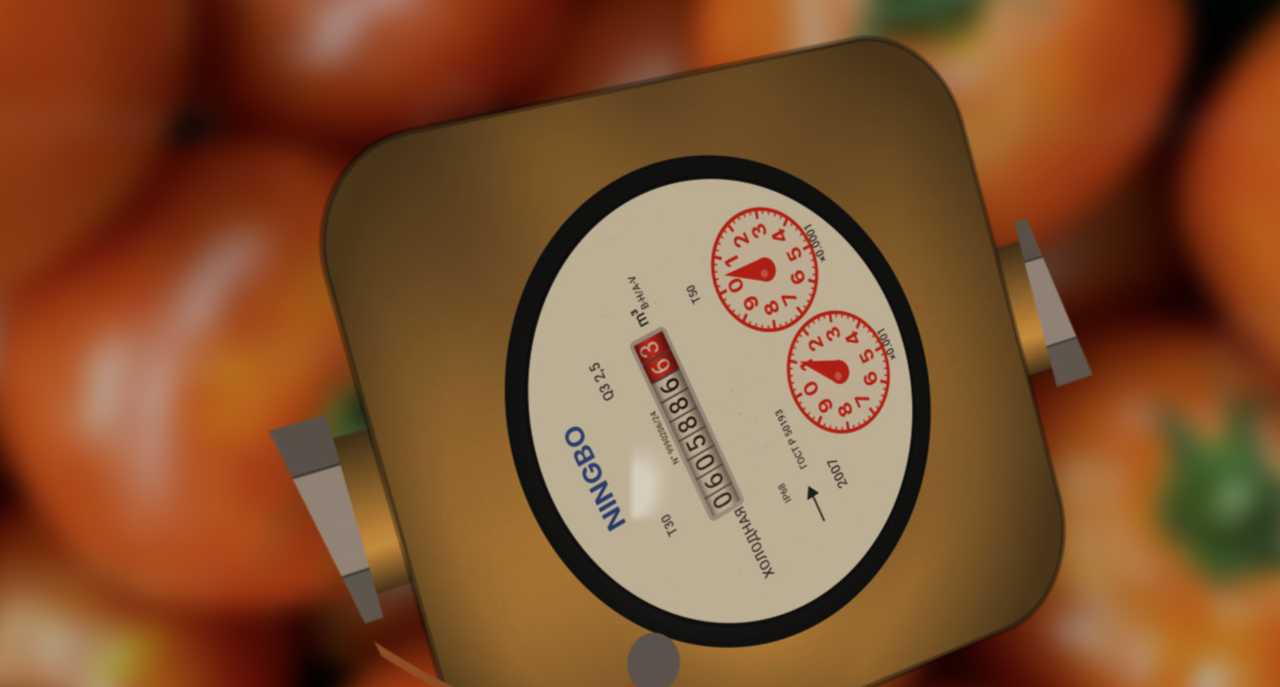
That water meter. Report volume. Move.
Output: 605886.6310 m³
